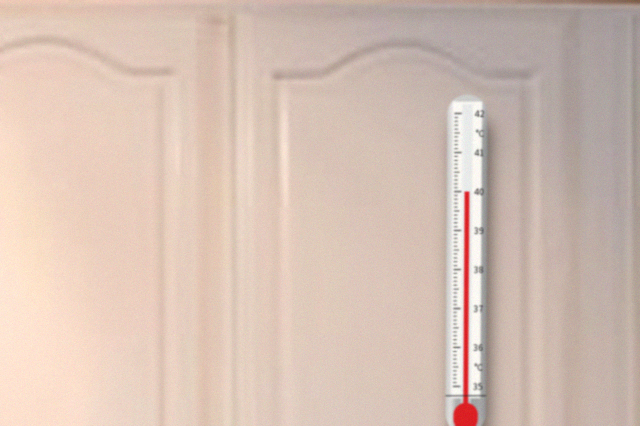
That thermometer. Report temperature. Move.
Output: 40 °C
